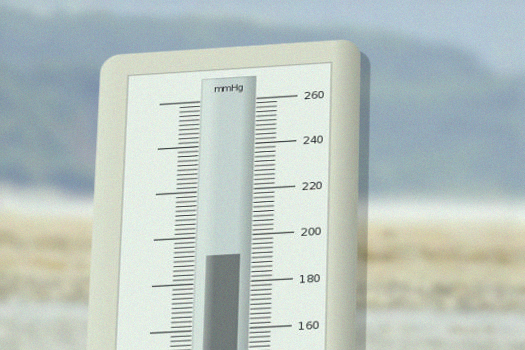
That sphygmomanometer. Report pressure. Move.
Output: 192 mmHg
